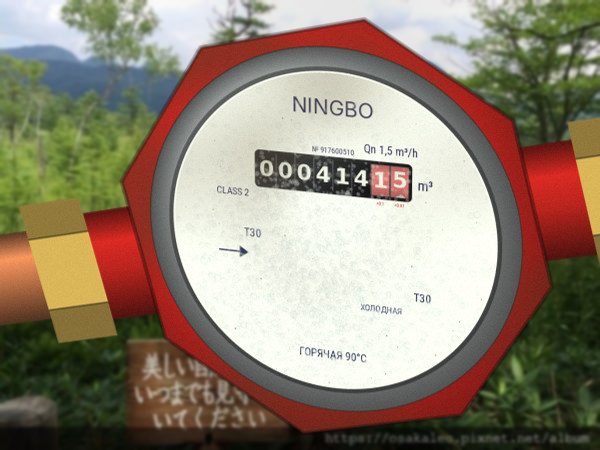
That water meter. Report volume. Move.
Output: 414.15 m³
